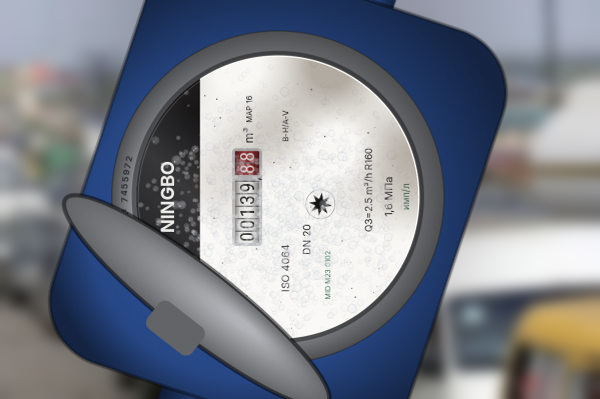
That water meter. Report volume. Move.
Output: 139.88 m³
